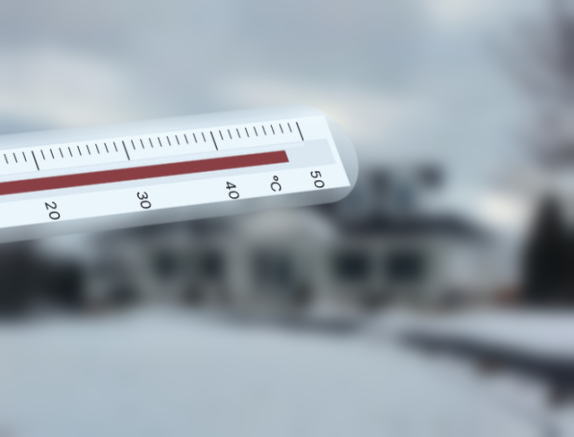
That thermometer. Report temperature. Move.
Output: 47.5 °C
